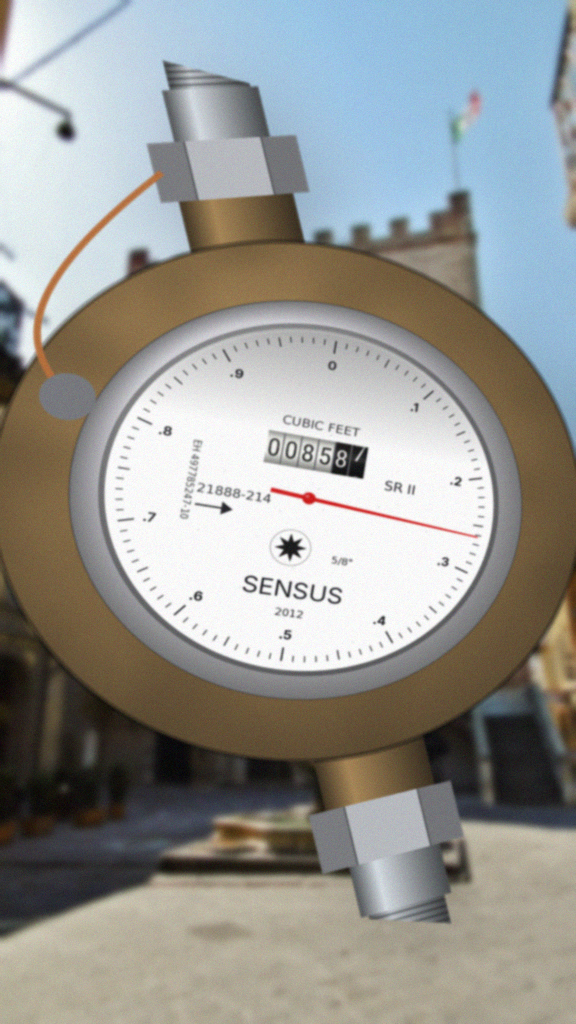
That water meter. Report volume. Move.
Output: 8587.26 ft³
